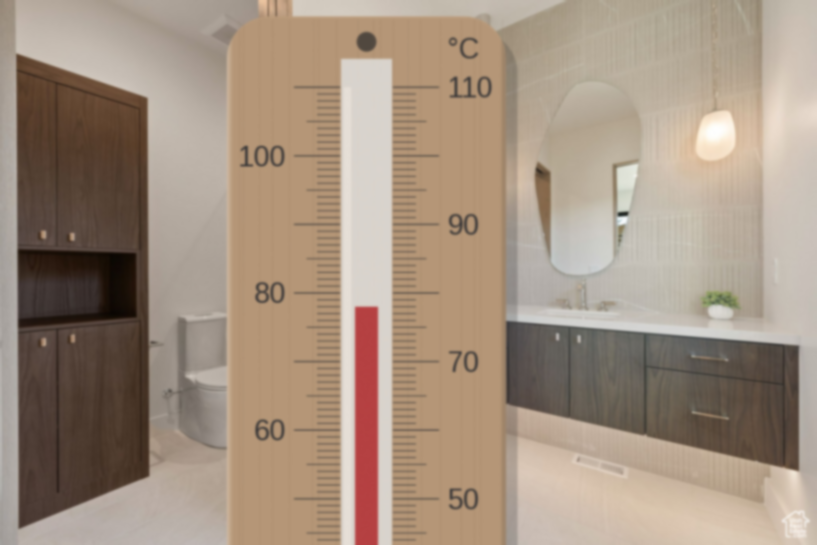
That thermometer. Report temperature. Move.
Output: 78 °C
